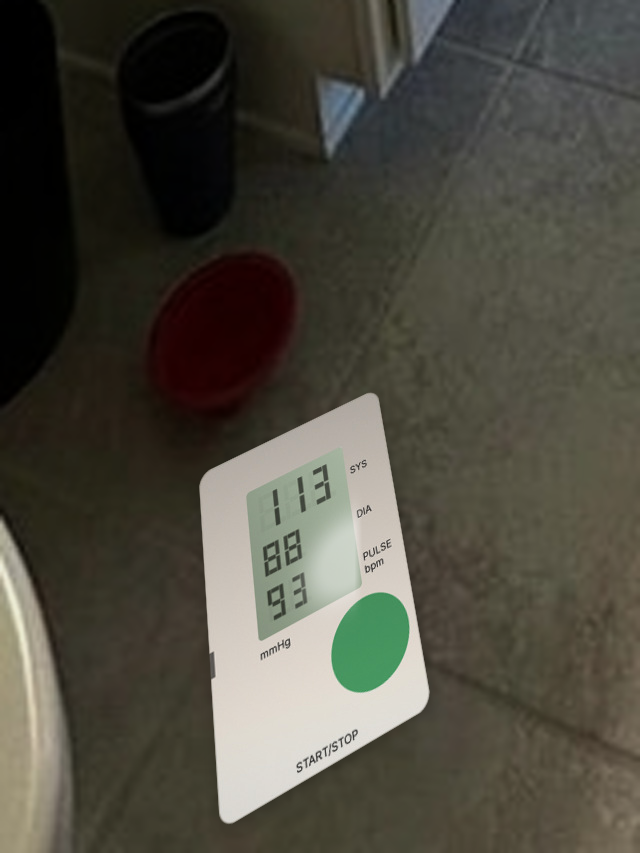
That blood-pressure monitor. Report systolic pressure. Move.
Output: 113 mmHg
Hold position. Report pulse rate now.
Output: 93 bpm
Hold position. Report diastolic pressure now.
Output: 88 mmHg
